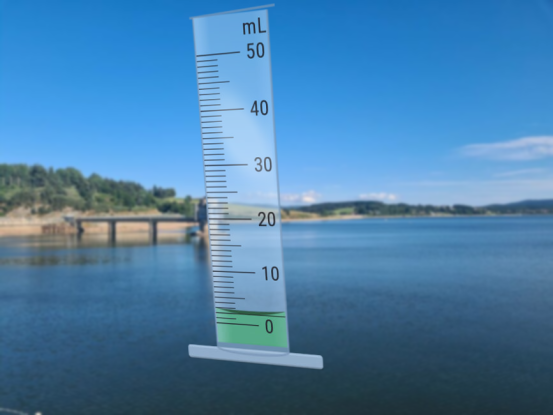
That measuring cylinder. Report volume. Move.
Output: 2 mL
